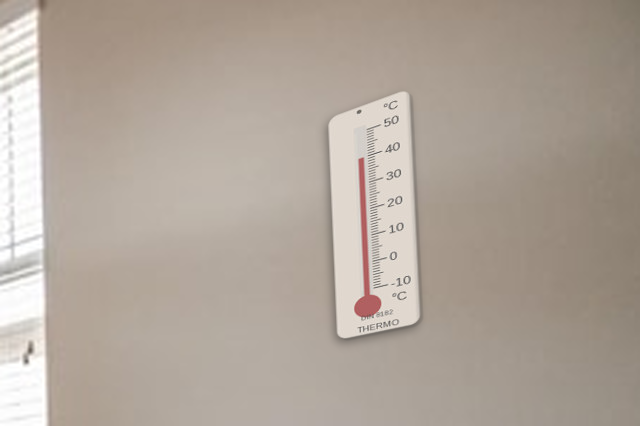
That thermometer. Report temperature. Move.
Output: 40 °C
